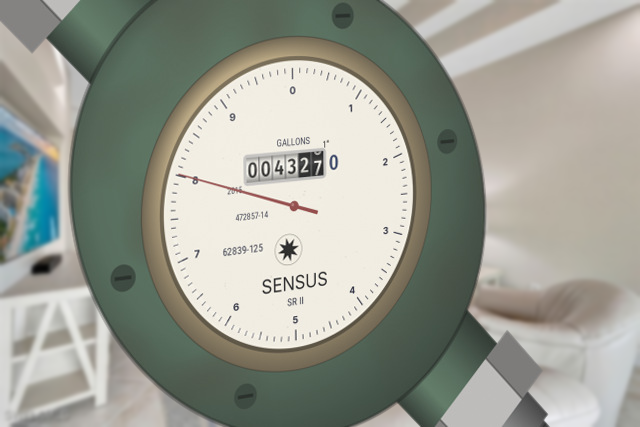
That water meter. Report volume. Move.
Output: 43268.0 gal
